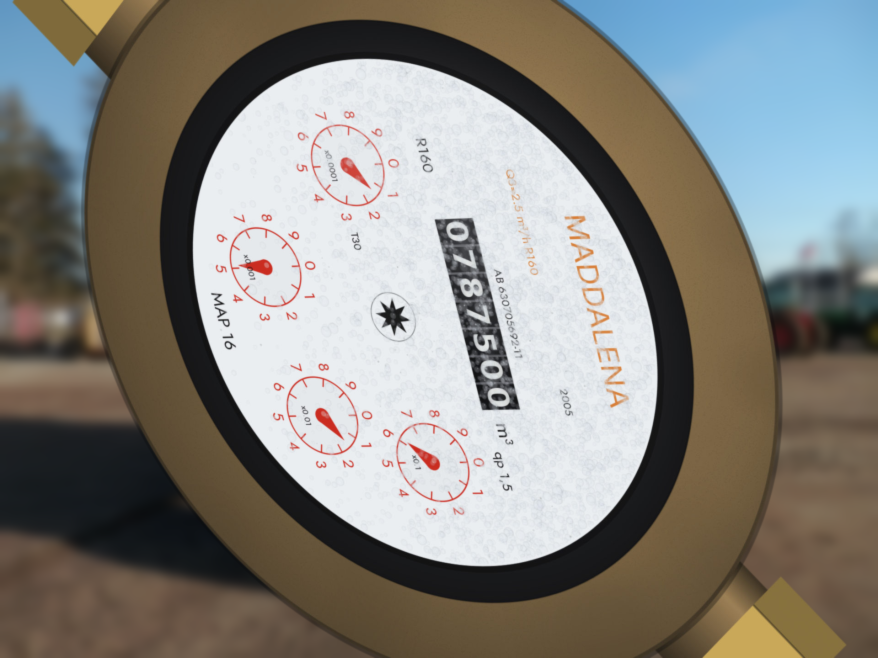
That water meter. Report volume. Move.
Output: 787500.6151 m³
